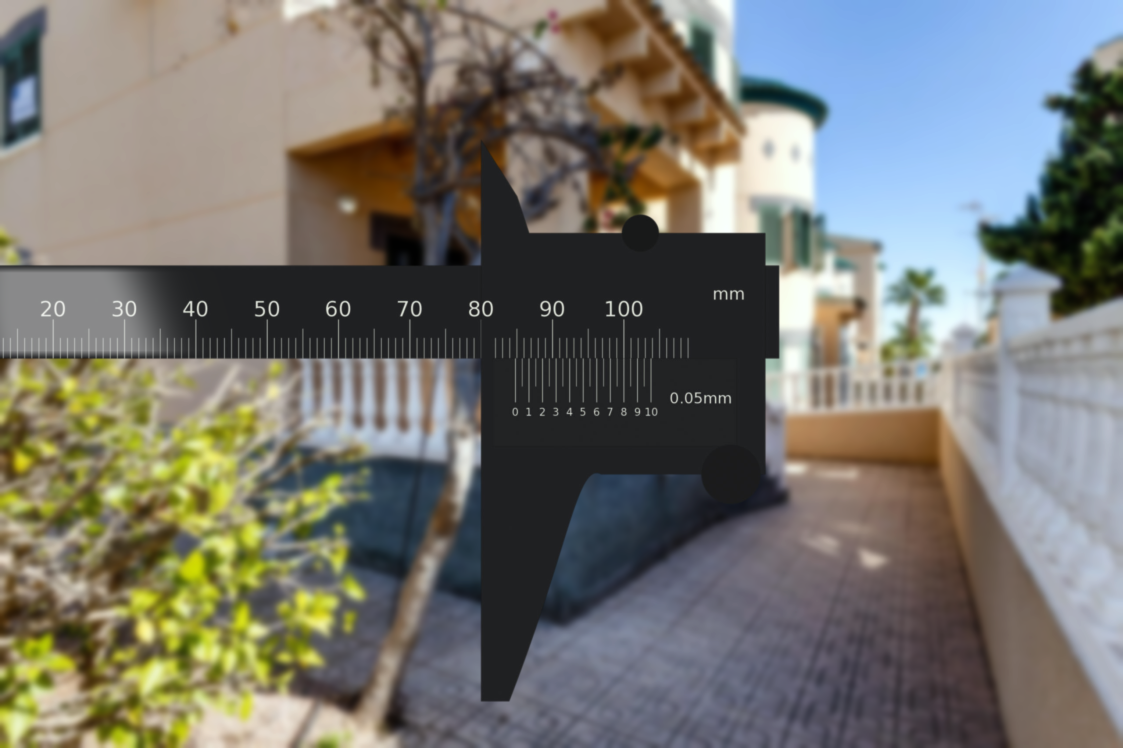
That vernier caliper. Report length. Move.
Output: 84.8 mm
